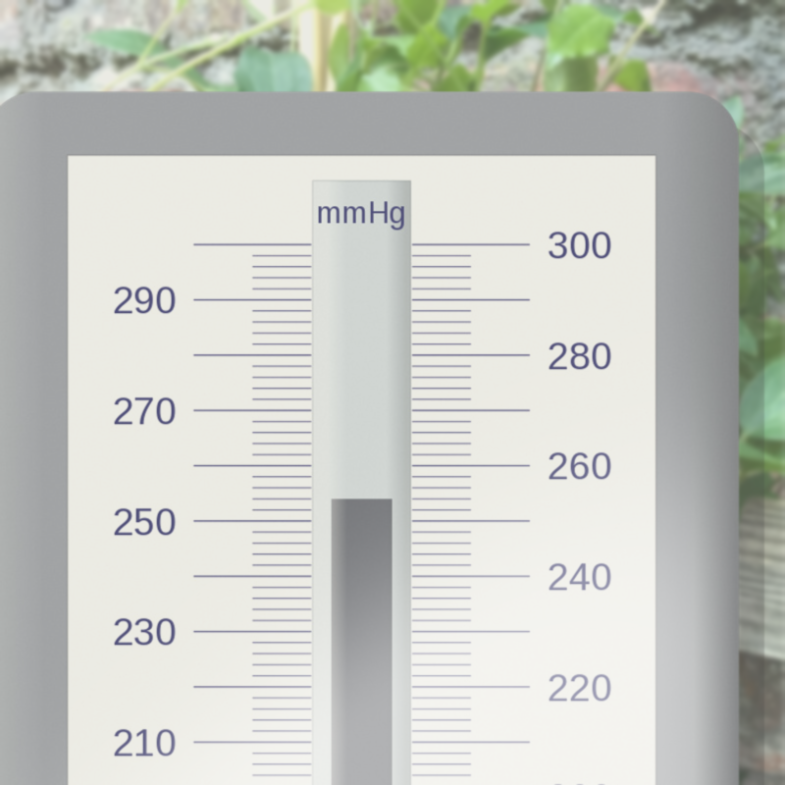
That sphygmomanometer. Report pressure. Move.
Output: 254 mmHg
